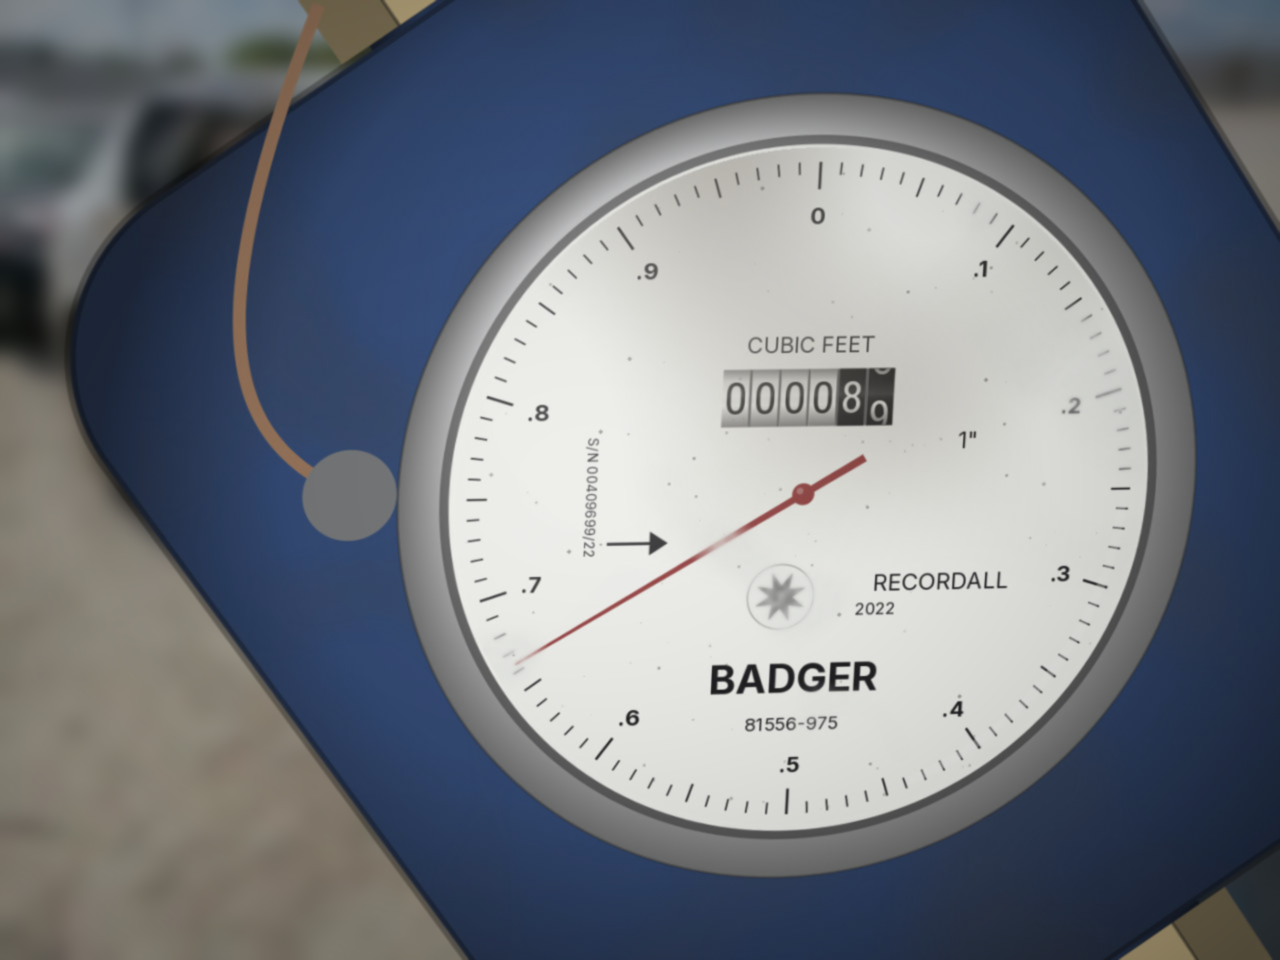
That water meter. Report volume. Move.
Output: 88.66 ft³
